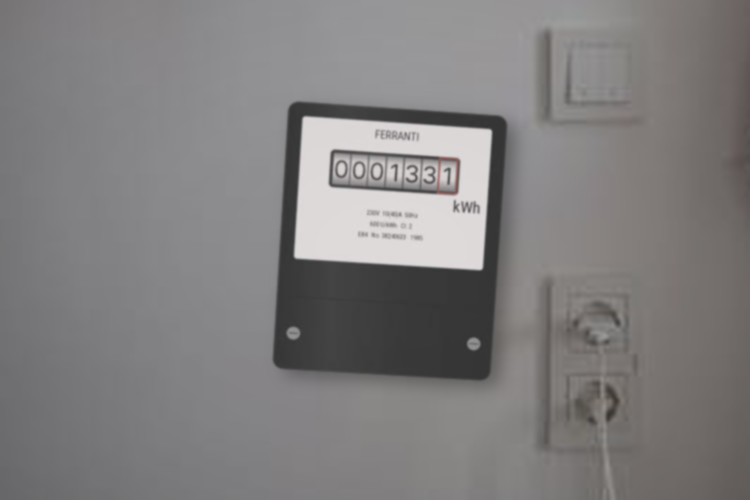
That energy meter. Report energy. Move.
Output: 133.1 kWh
